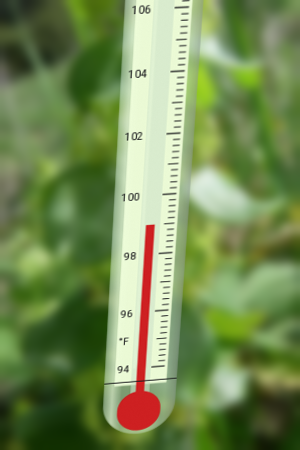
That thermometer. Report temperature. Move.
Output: 99 °F
